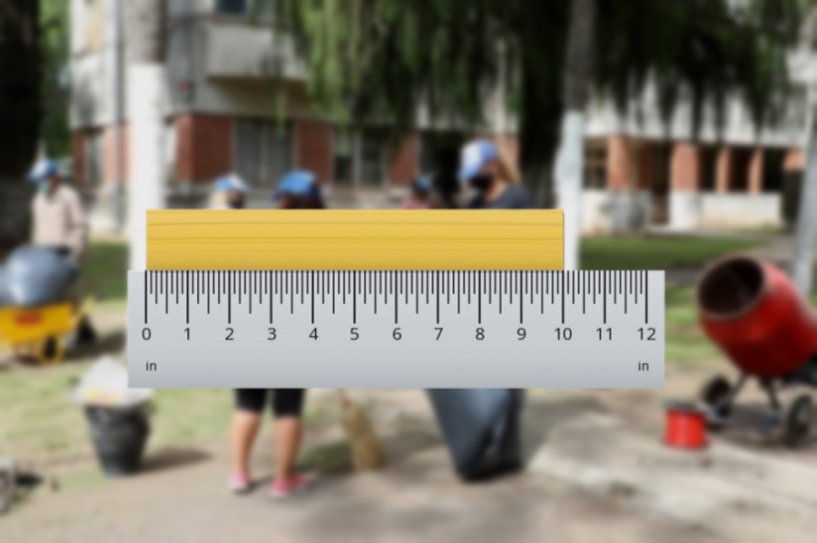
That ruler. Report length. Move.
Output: 10 in
